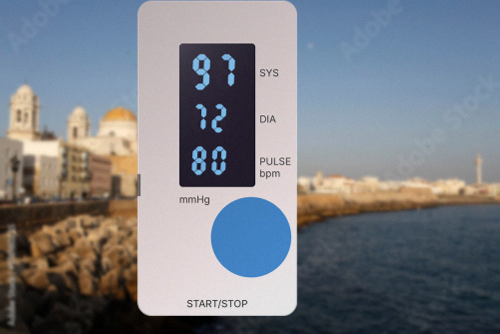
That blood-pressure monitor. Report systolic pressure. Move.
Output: 97 mmHg
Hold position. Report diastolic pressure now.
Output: 72 mmHg
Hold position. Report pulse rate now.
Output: 80 bpm
